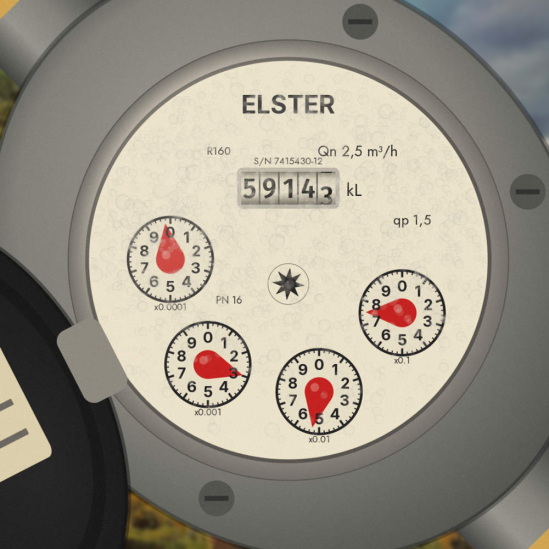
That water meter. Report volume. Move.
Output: 59142.7529 kL
